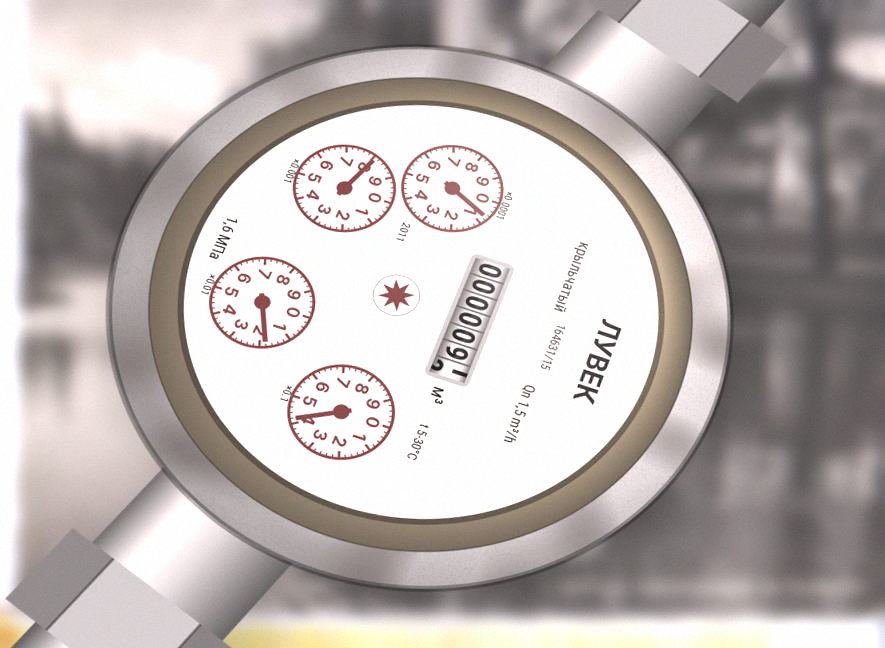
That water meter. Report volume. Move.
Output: 91.4180 m³
